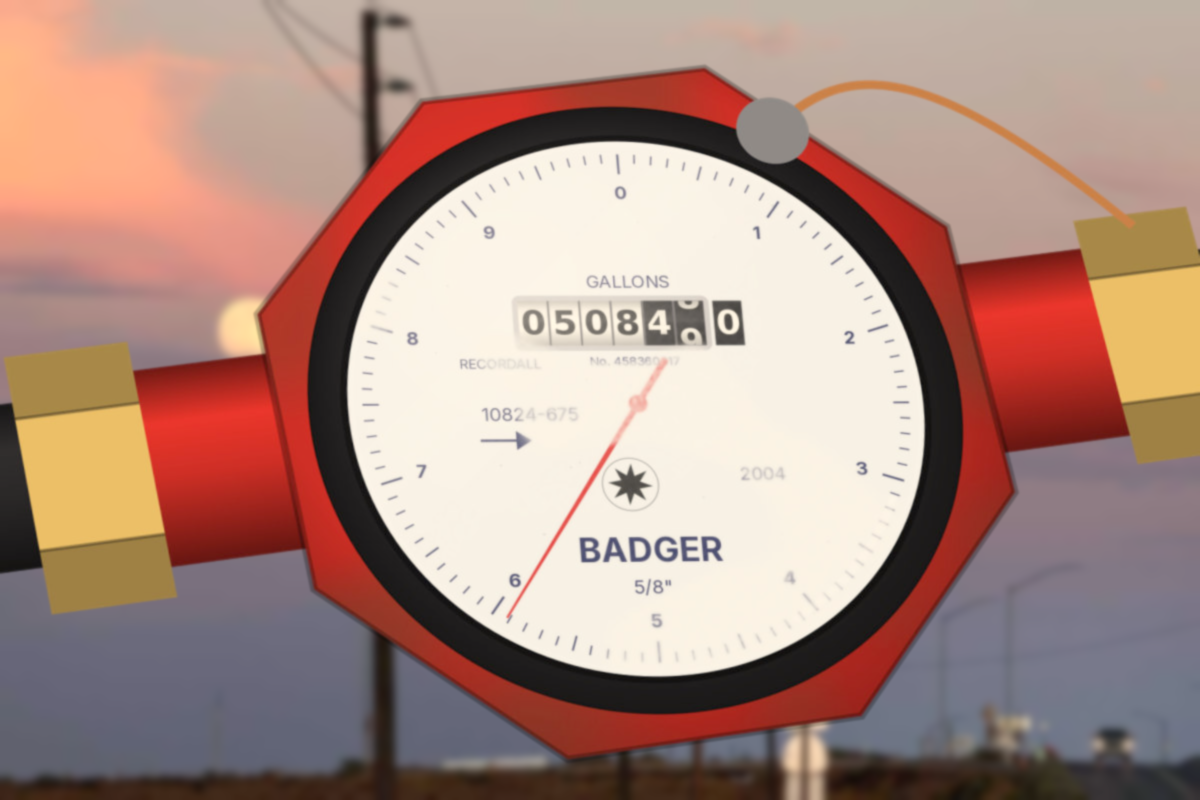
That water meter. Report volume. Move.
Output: 508485.9 gal
